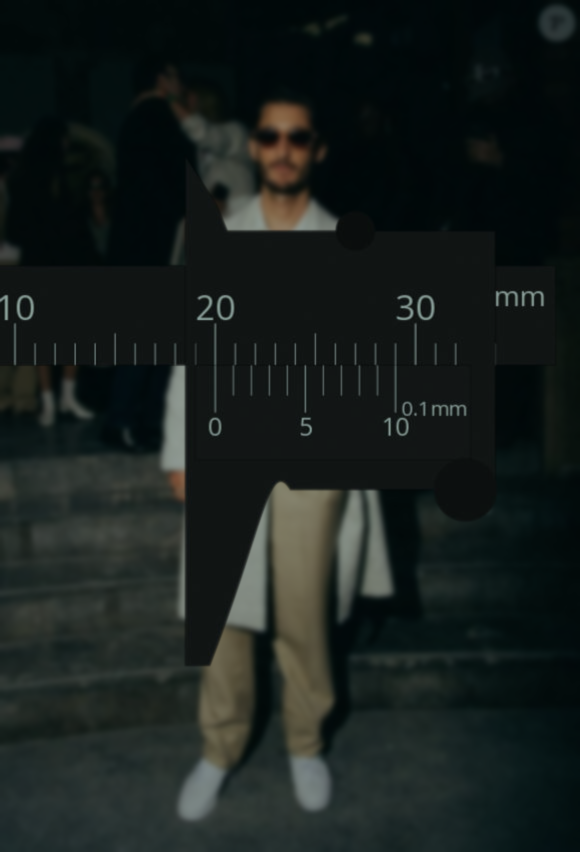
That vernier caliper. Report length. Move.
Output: 20.0 mm
